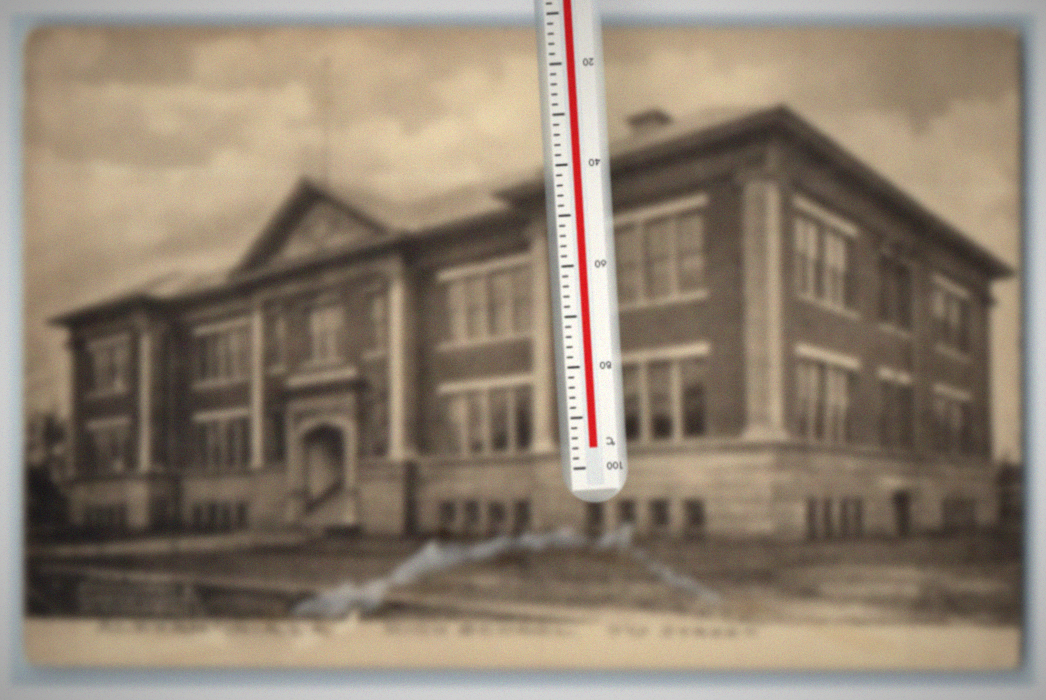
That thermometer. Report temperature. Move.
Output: 96 °C
